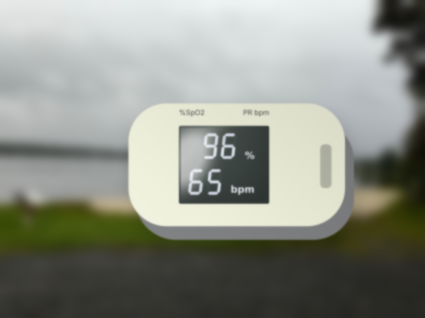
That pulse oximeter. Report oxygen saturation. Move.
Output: 96 %
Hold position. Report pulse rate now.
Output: 65 bpm
